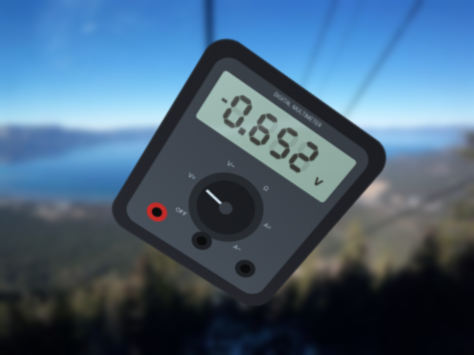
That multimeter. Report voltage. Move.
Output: -0.652 V
